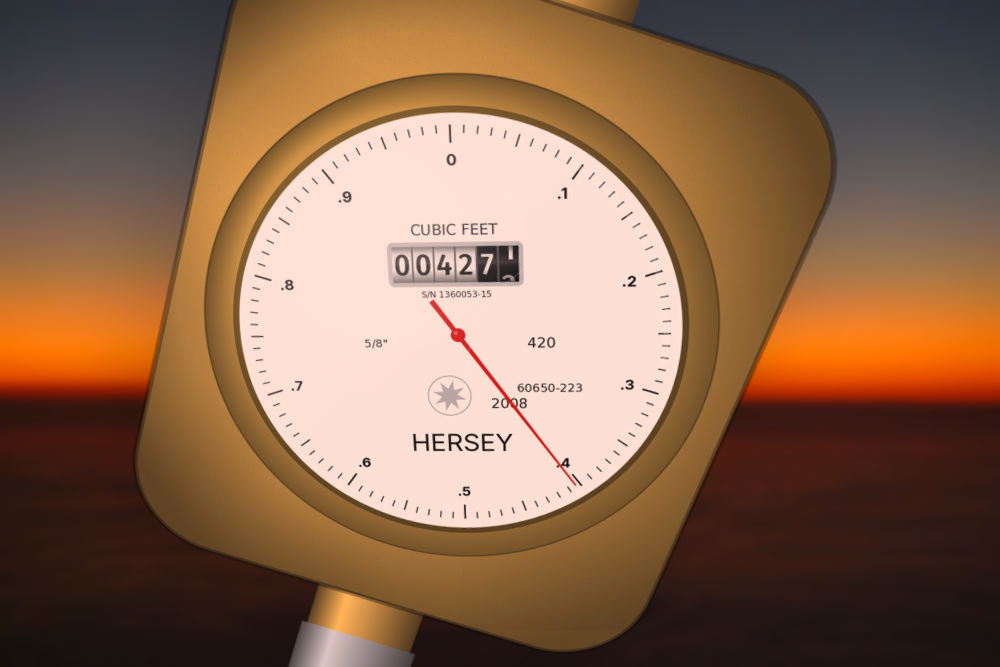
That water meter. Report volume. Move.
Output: 4271.40 ft³
